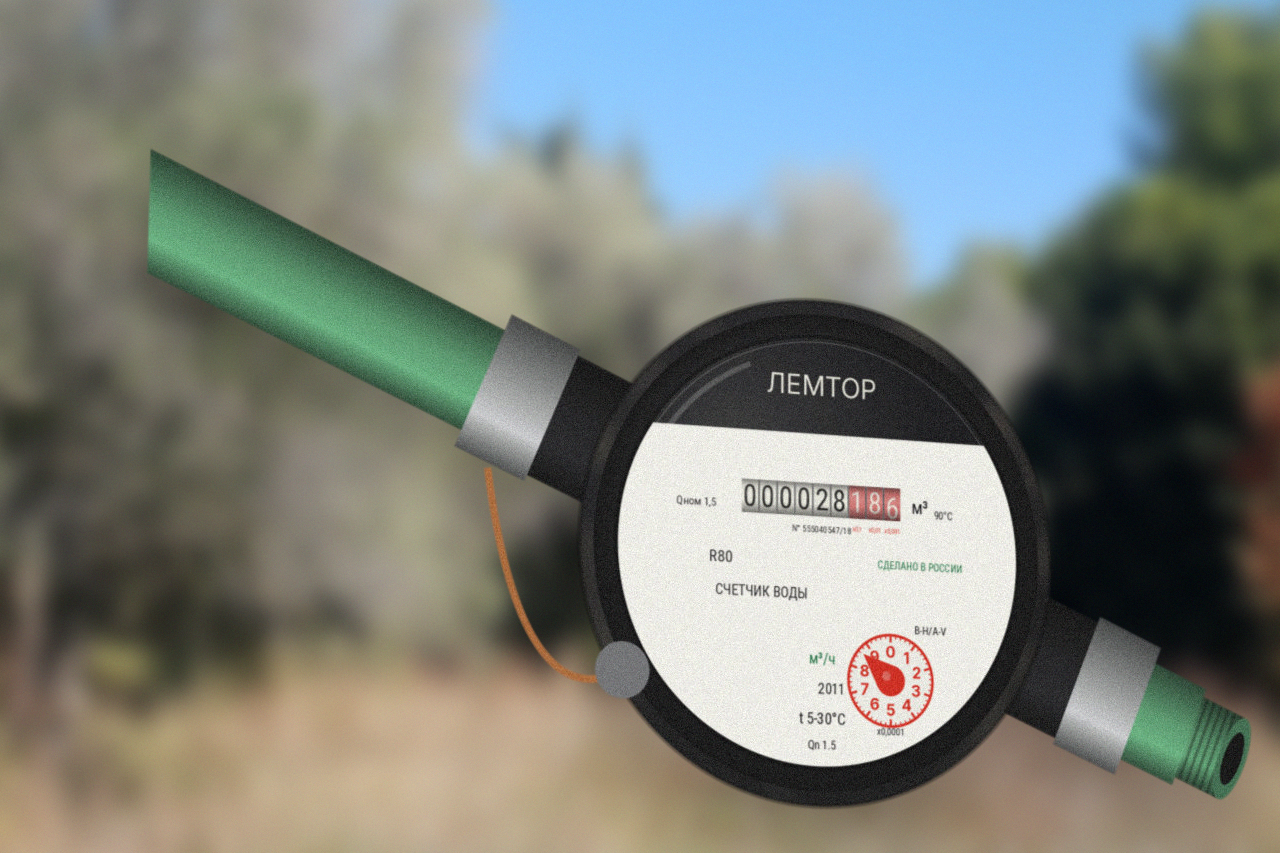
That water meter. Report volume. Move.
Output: 28.1858 m³
